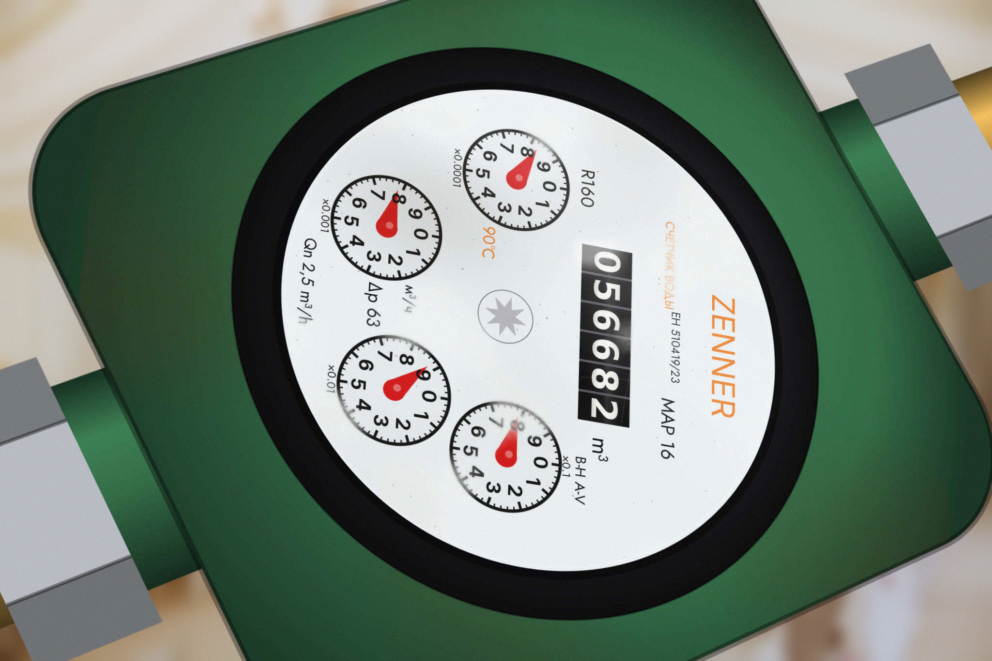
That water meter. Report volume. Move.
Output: 56682.7878 m³
